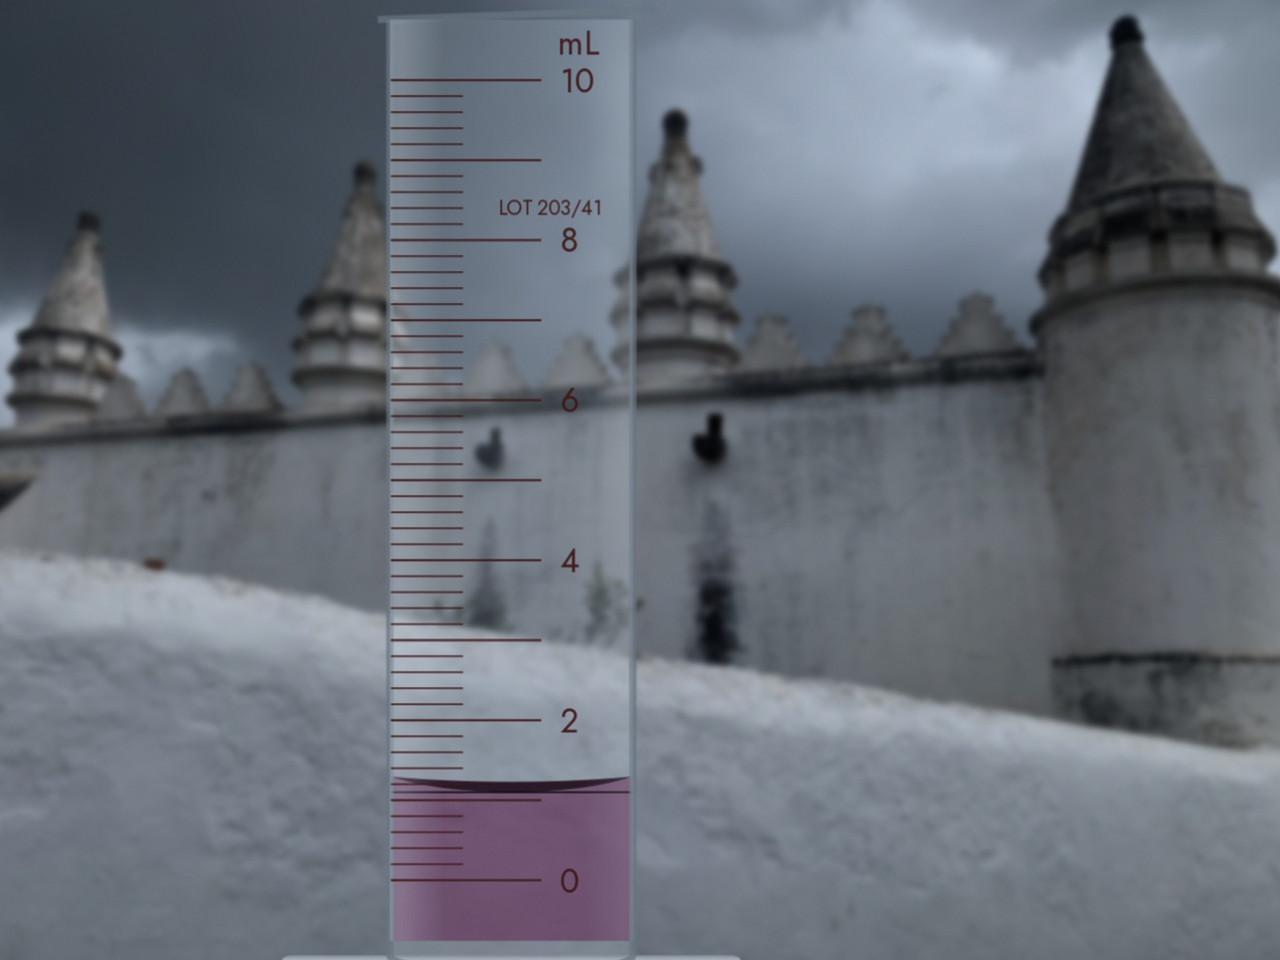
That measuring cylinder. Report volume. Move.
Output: 1.1 mL
